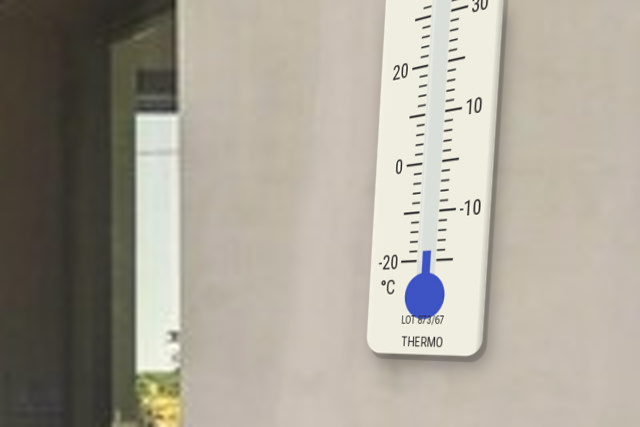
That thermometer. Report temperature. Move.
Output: -18 °C
